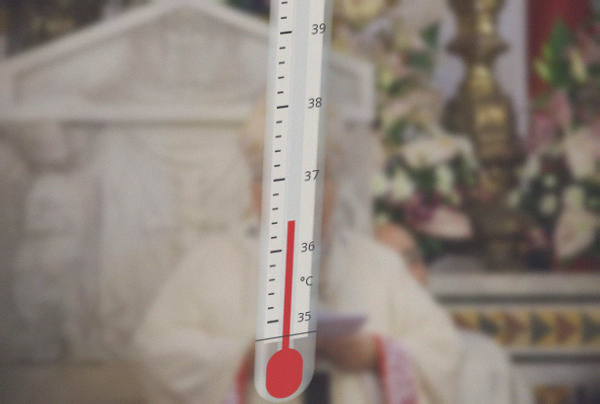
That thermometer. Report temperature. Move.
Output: 36.4 °C
